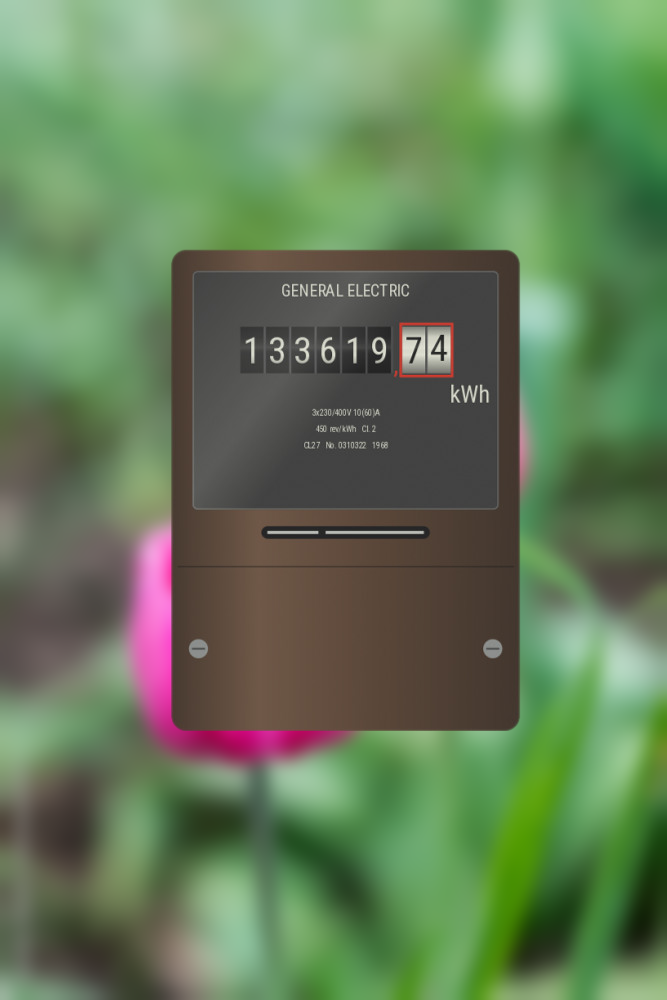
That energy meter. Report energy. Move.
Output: 133619.74 kWh
